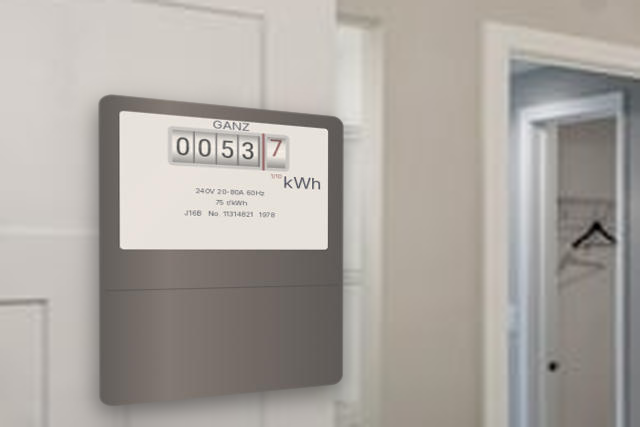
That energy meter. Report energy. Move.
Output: 53.7 kWh
